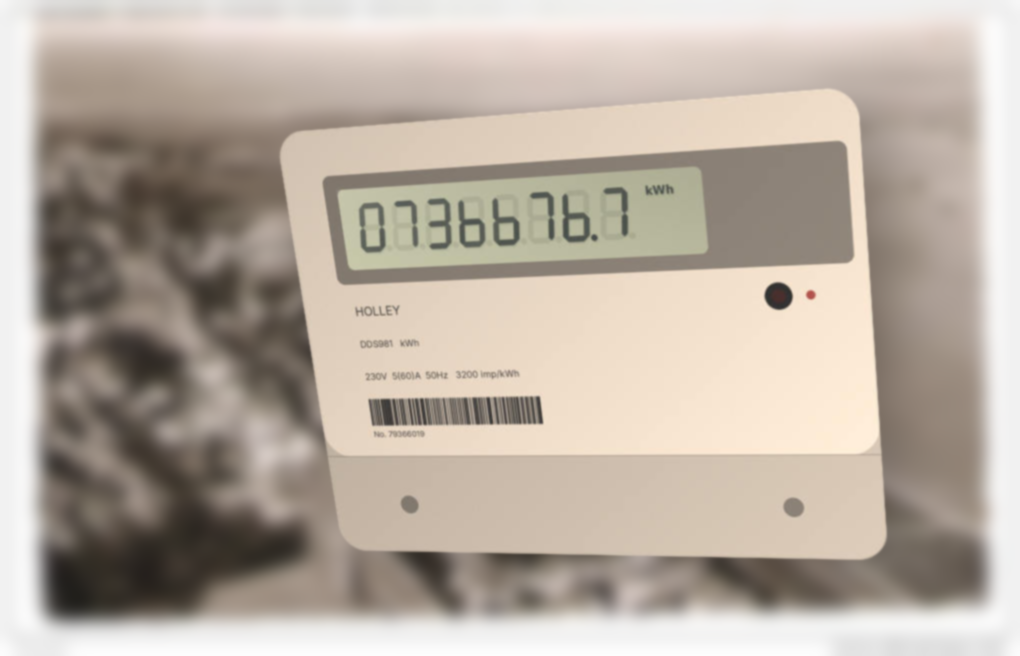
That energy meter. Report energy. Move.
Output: 736676.7 kWh
